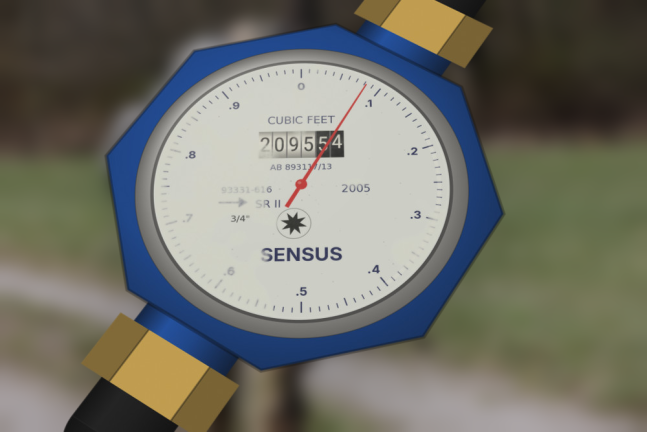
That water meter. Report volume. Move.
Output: 209554.08 ft³
